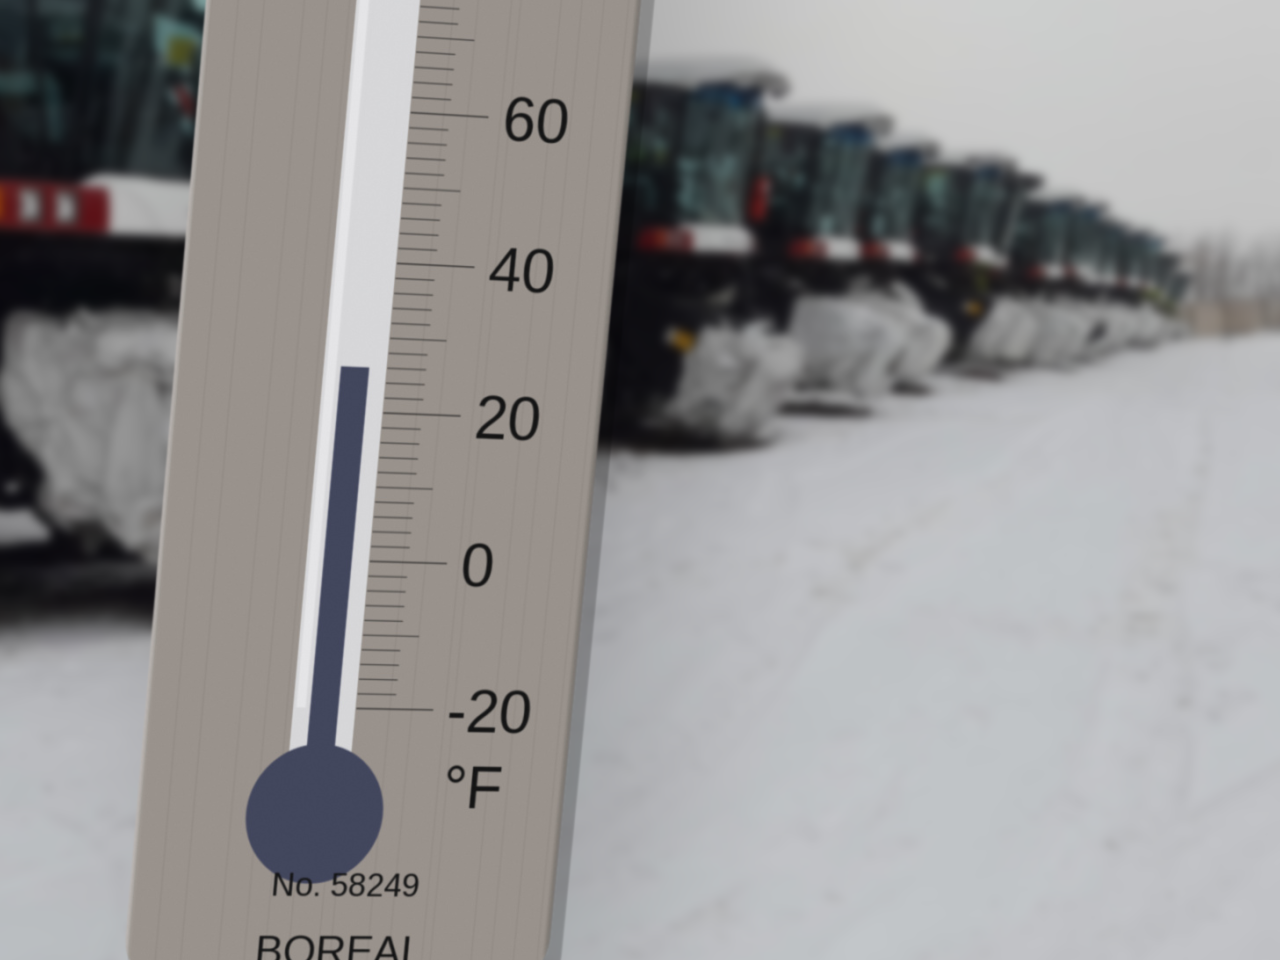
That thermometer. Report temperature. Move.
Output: 26 °F
